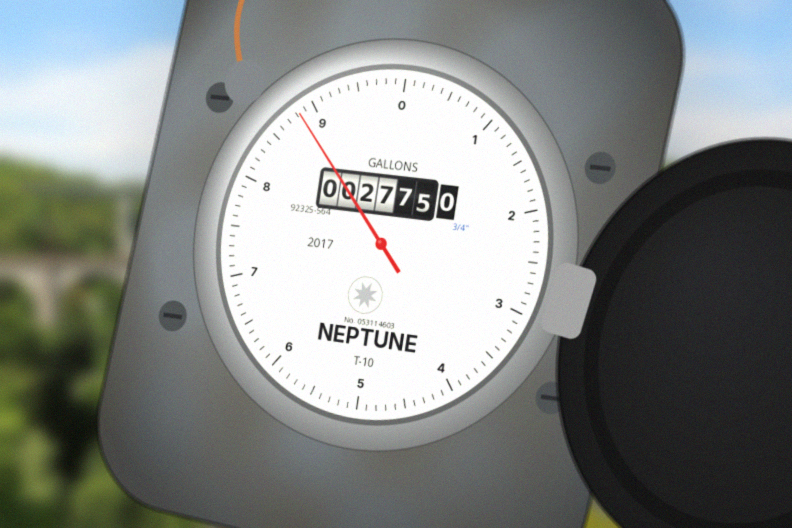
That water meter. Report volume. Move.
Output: 27748.8 gal
